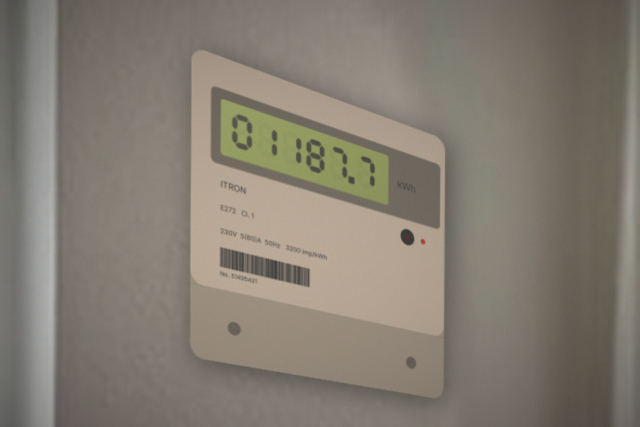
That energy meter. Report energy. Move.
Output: 1187.7 kWh
